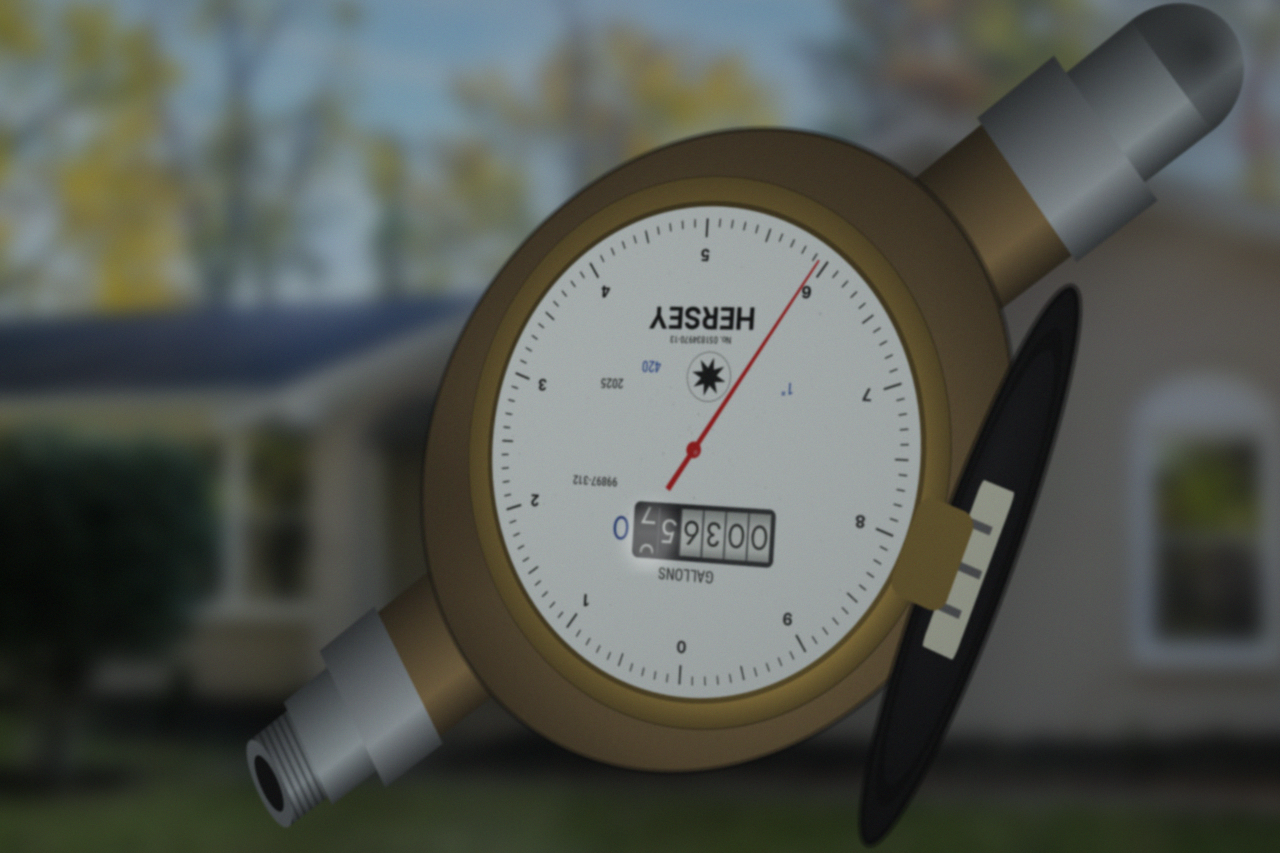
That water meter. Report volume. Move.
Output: 36565.9 gal
